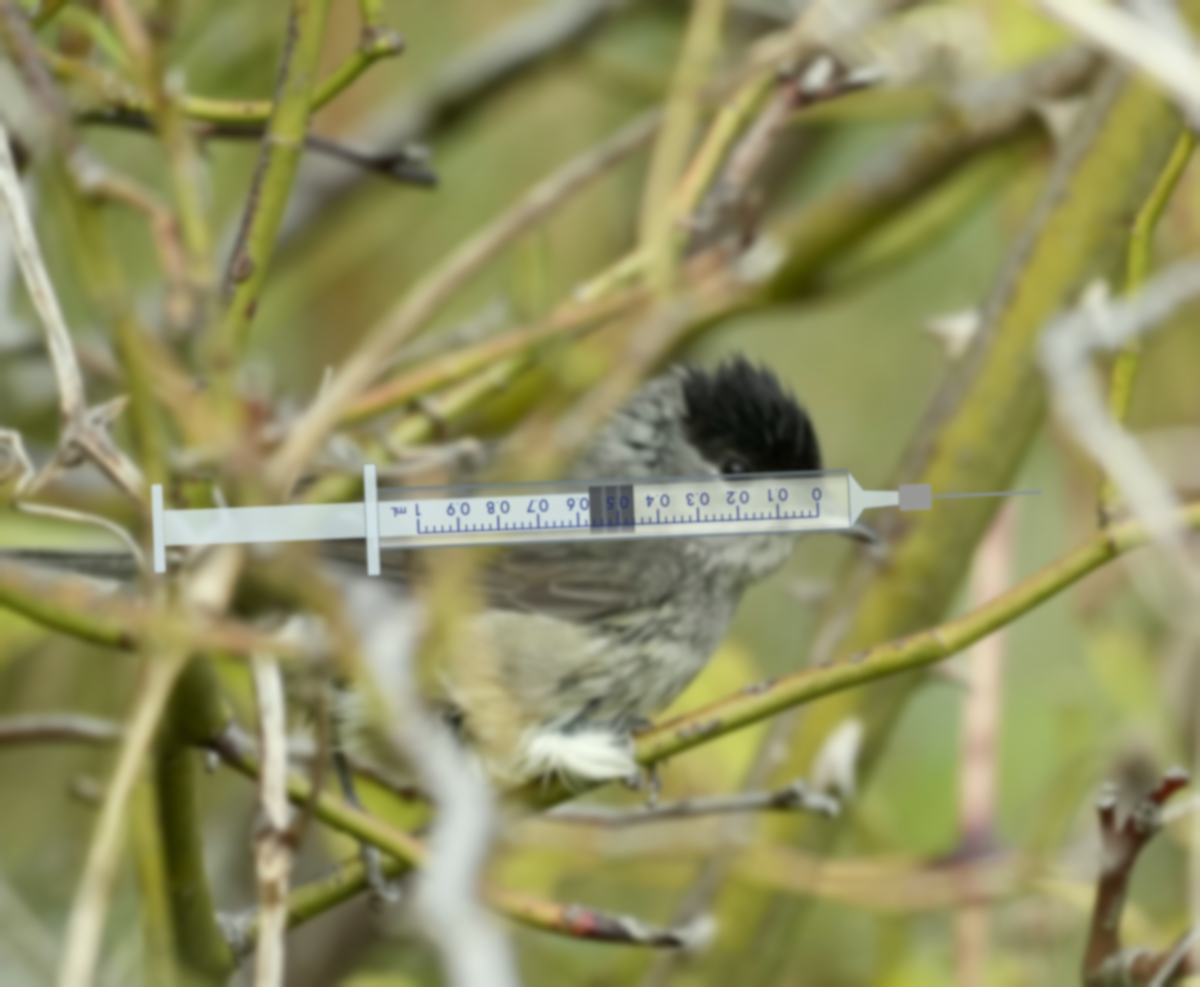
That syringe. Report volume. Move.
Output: 0.46 mL
